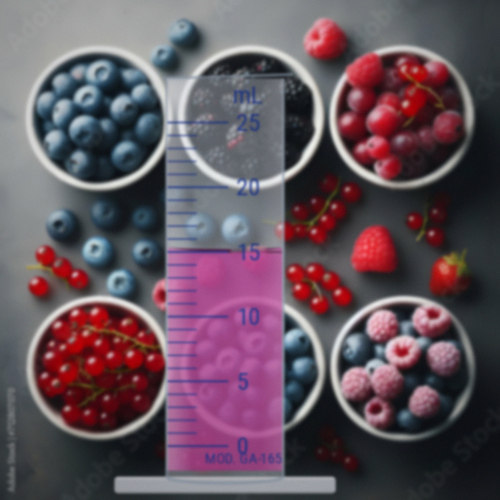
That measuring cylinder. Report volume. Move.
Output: 15 mL
